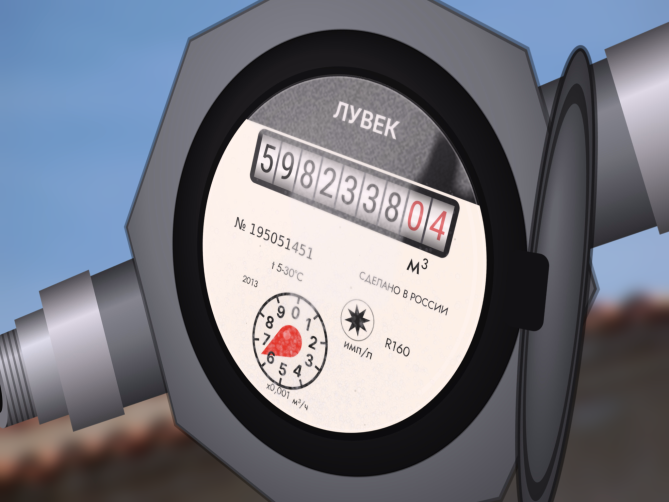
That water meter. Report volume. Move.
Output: 5982338.046 m³
